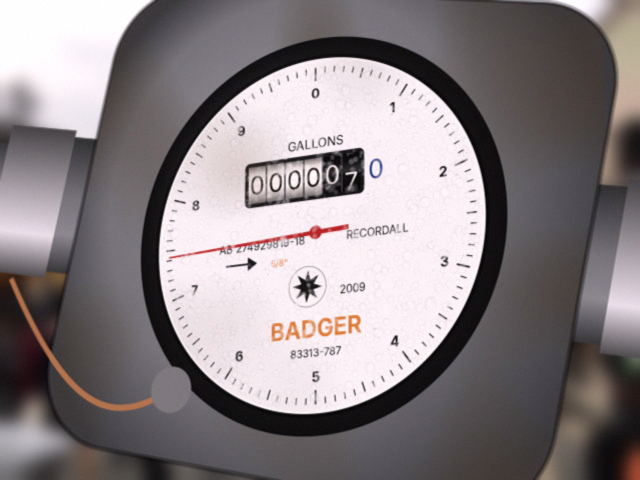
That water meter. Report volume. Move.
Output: 67.4 gal
